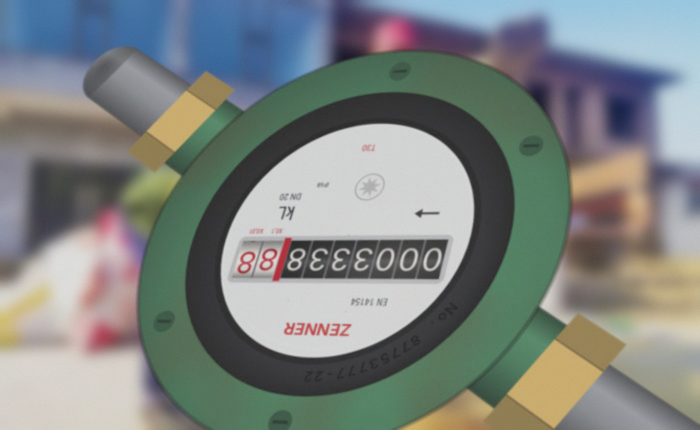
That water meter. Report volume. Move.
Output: 3338.88 kL
